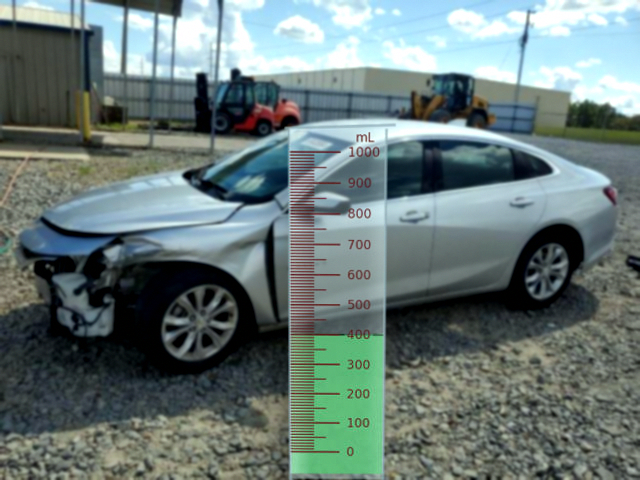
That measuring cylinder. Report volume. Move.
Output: 400 mL
